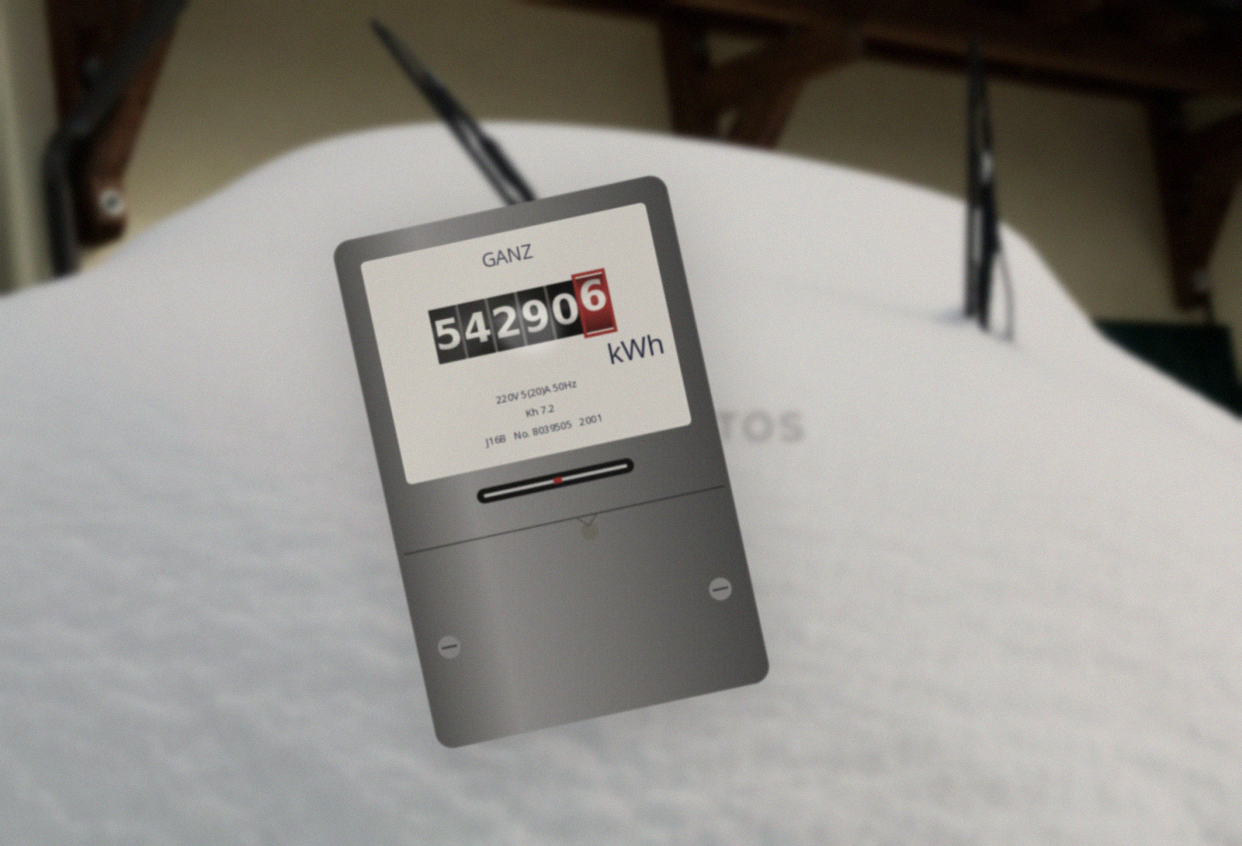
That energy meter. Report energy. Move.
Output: 54290.6 kWh
